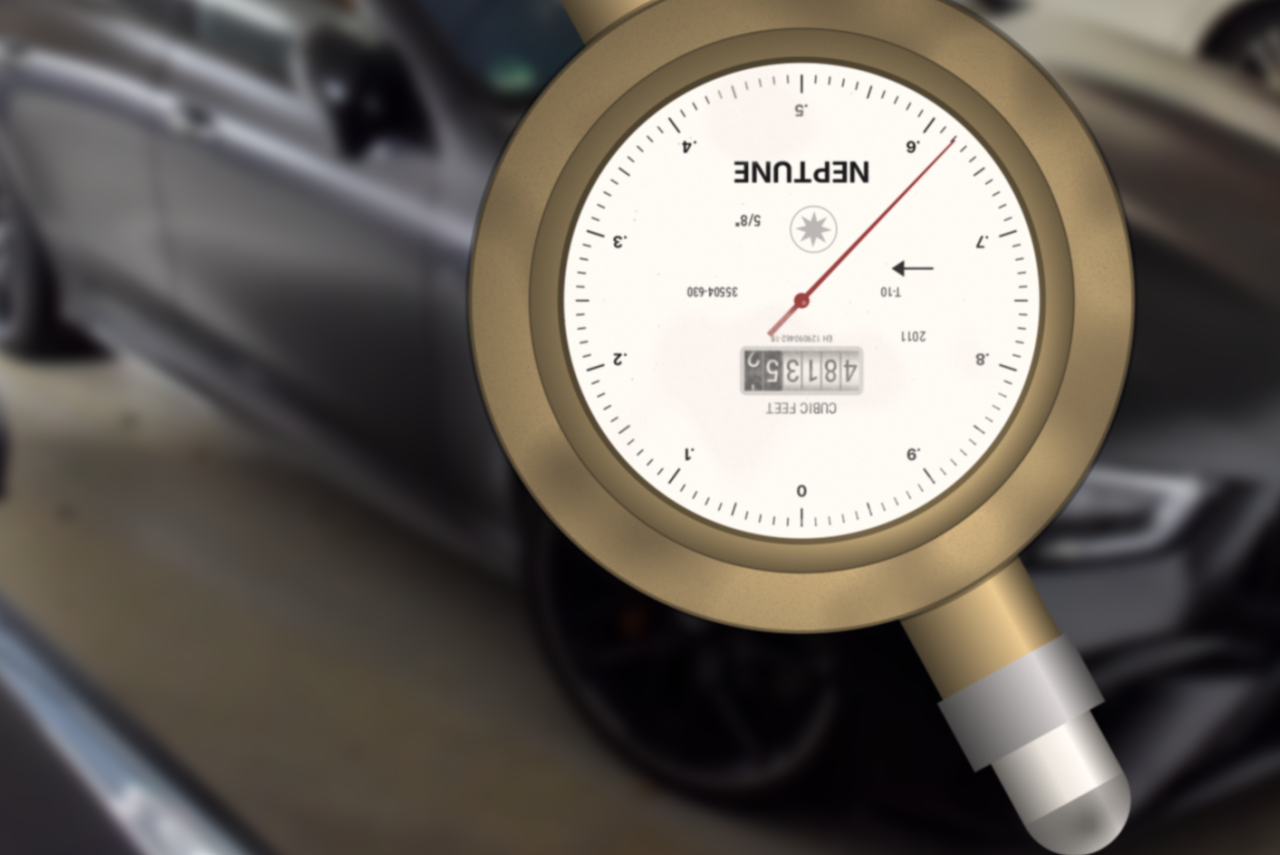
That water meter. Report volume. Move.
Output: 481351.62 ft³
